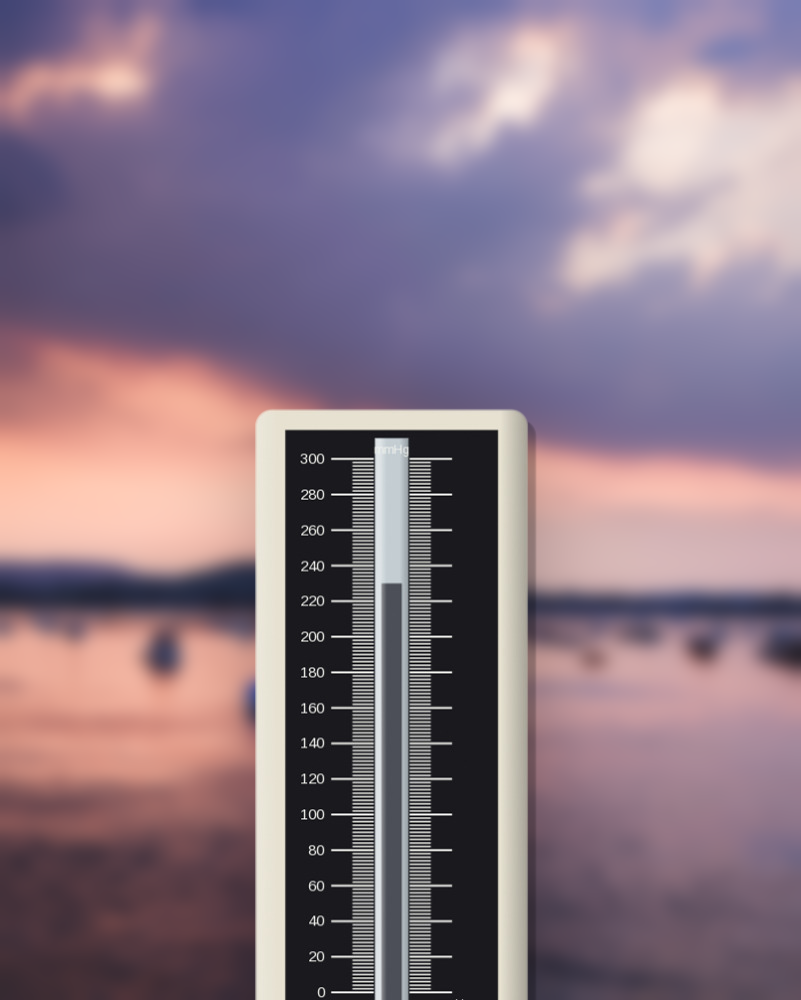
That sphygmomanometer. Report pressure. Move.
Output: 230 mmHg
